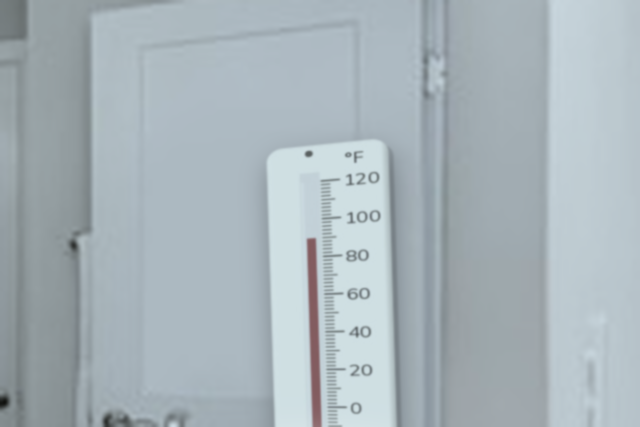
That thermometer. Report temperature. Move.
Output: 90 °F
